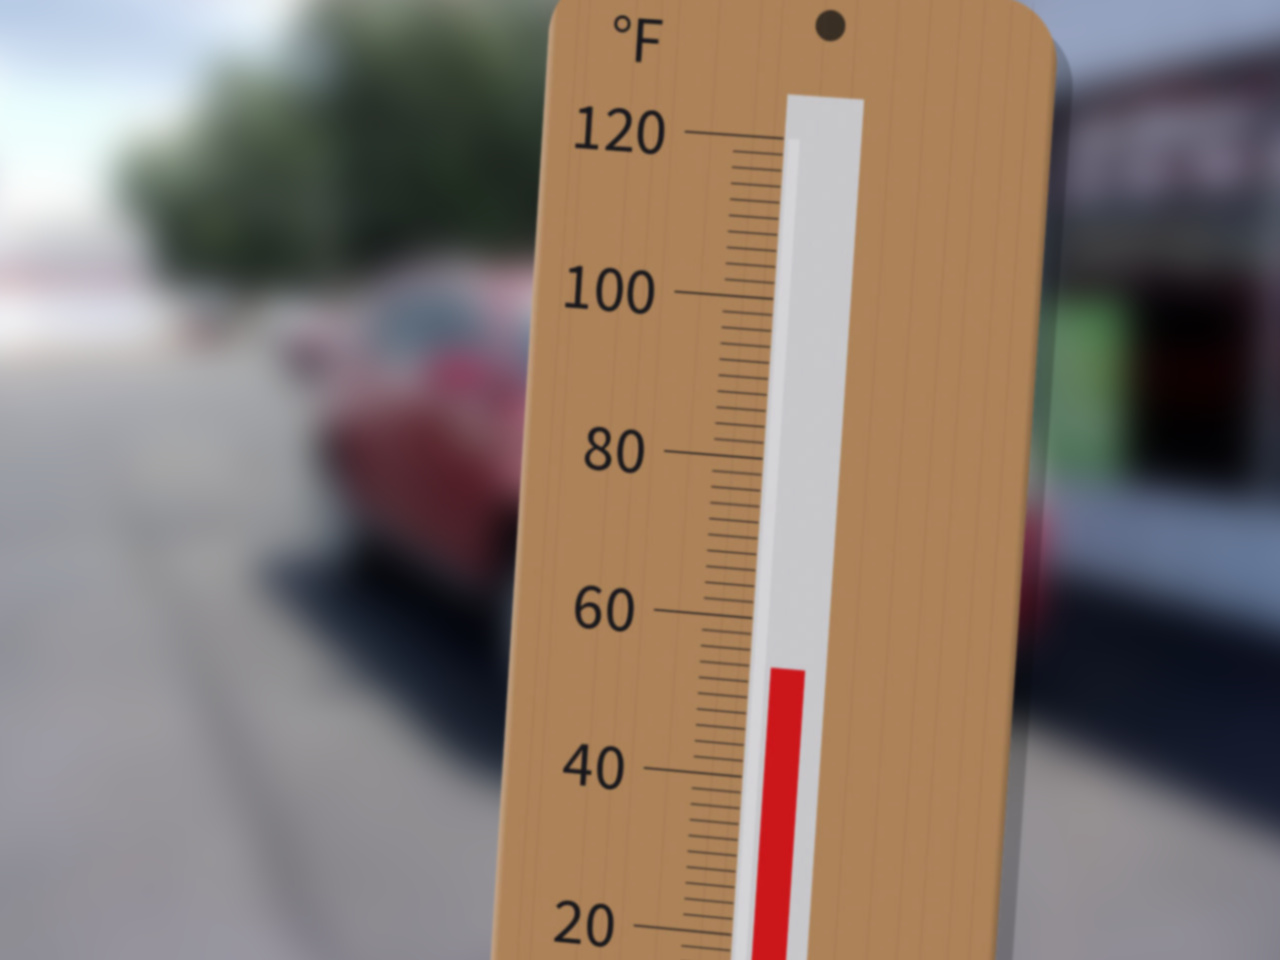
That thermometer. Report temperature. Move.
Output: 54 °F
